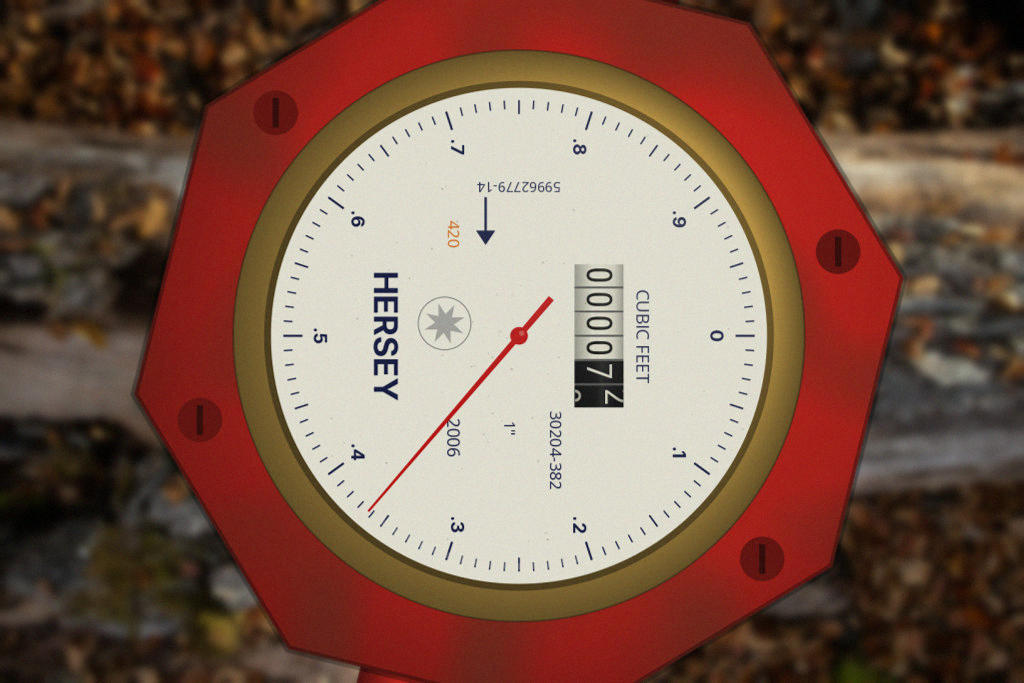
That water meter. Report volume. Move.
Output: 72.36 ft³
